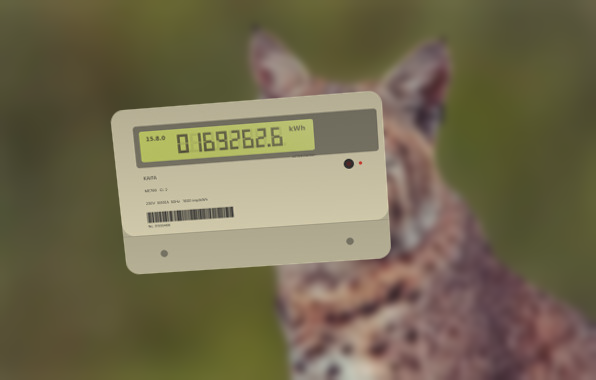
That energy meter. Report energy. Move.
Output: 169262.6 kWh
